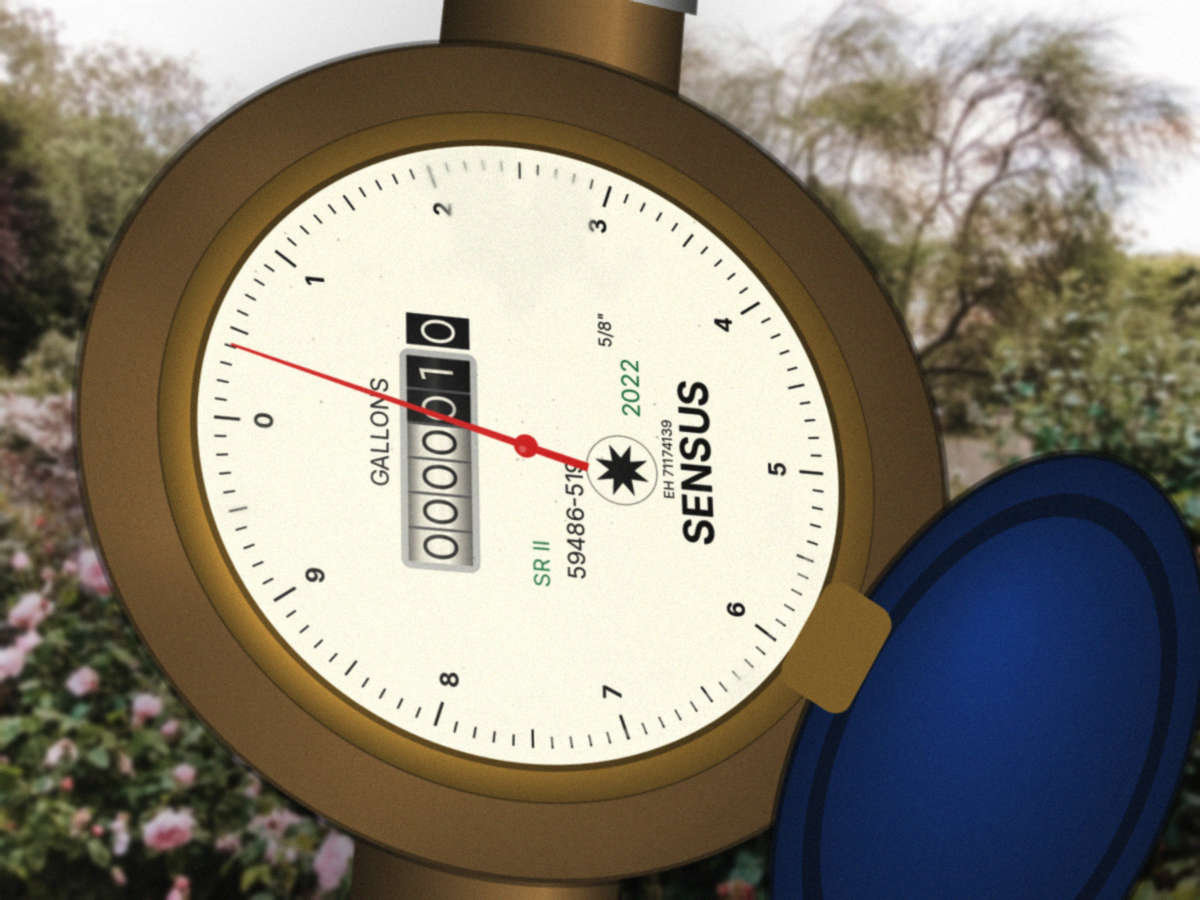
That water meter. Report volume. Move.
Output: 10.4 gal
